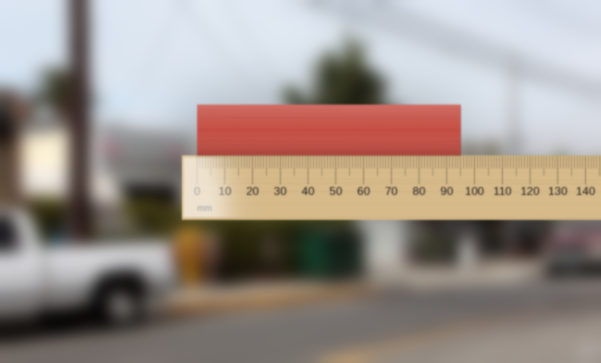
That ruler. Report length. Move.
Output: 95 mm
